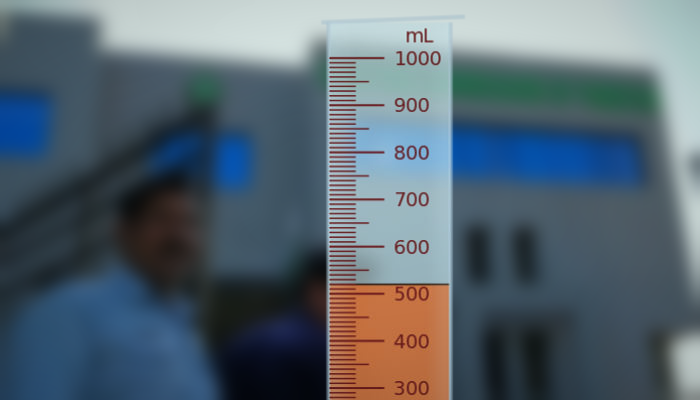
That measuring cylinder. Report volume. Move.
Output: 520 mL
